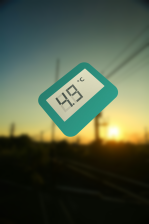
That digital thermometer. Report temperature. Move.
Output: 4.9 °C
